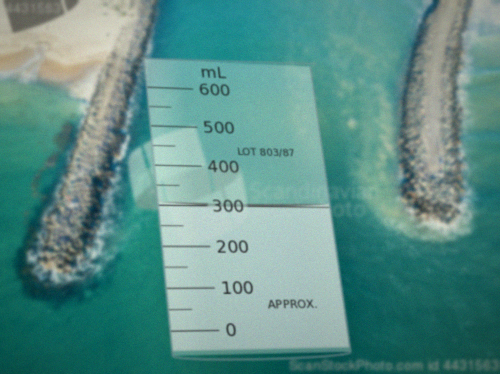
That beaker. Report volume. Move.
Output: 300 mL
